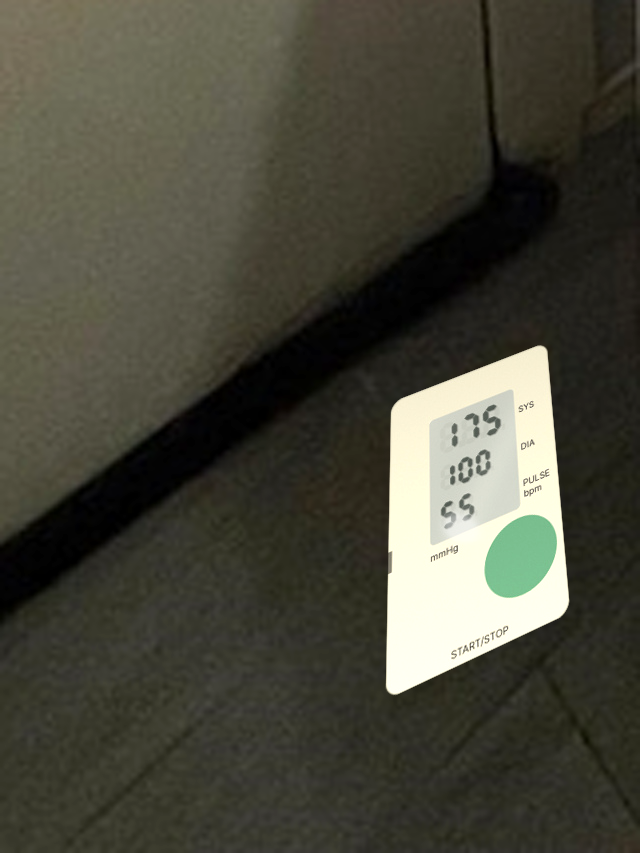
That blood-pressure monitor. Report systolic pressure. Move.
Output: 175 mmHg
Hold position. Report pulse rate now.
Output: 55 bpm
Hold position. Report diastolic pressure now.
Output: 100 mmHg
